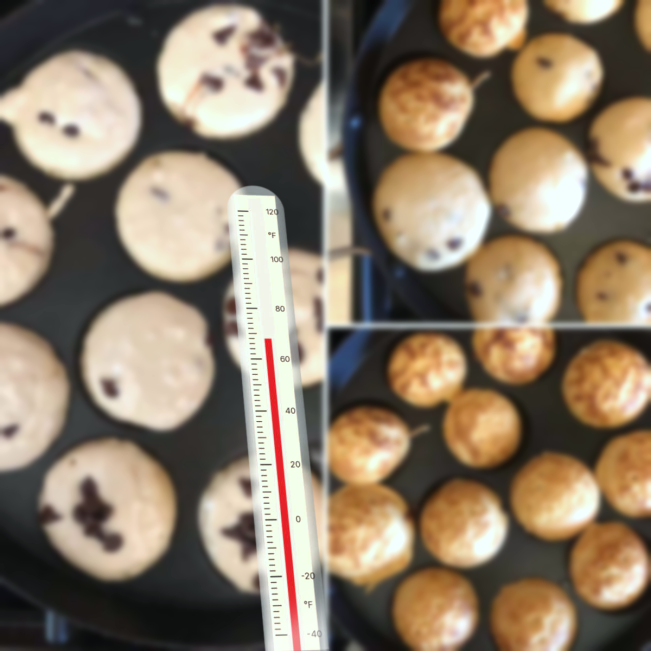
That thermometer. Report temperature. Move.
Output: 68 °F
